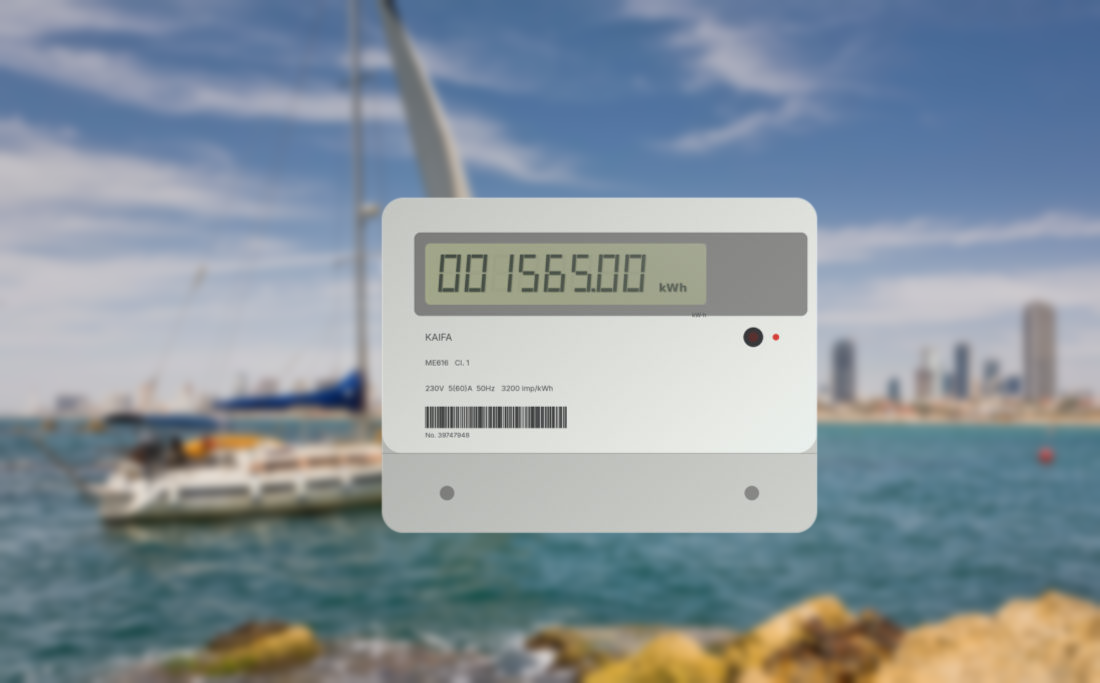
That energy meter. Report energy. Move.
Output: 1565.00 kWh
